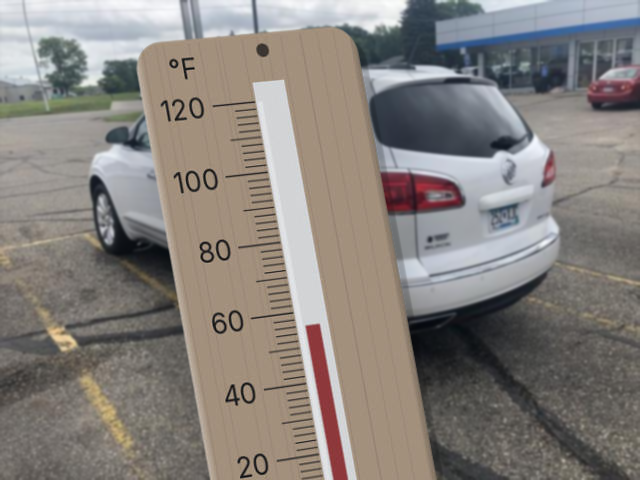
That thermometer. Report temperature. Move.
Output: 56 °F
